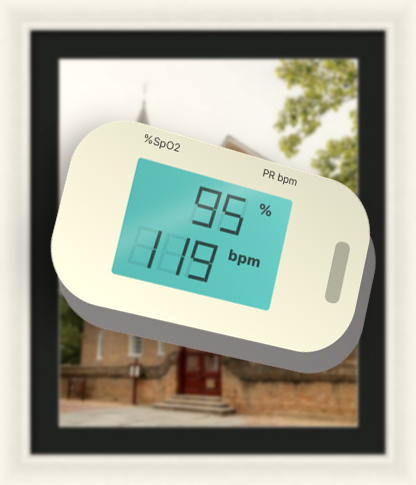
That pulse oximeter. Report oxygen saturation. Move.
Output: 95 %
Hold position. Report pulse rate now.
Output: 119 bpm
